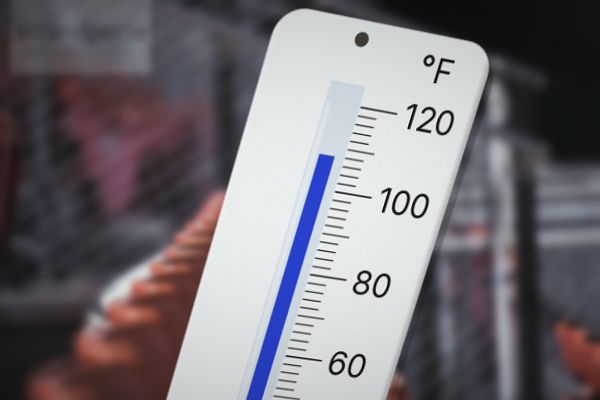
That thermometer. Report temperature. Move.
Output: 108 °F
